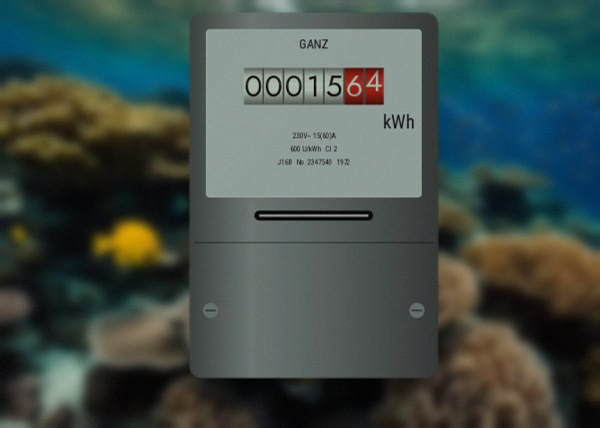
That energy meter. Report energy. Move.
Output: 15.64 kWh
